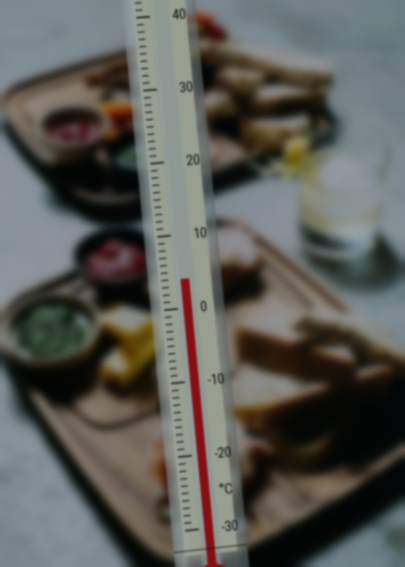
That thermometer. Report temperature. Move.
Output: 4 °C
